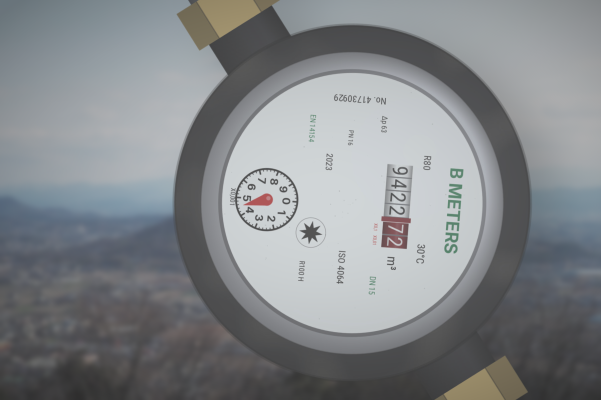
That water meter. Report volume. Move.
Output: 9422.724 m³
